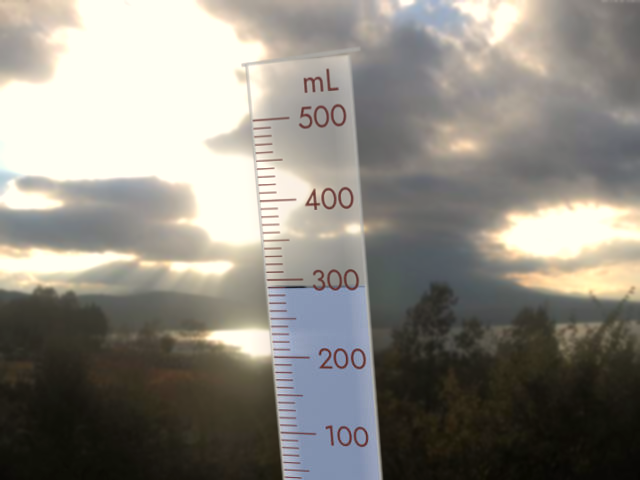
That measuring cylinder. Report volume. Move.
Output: 290 mL
